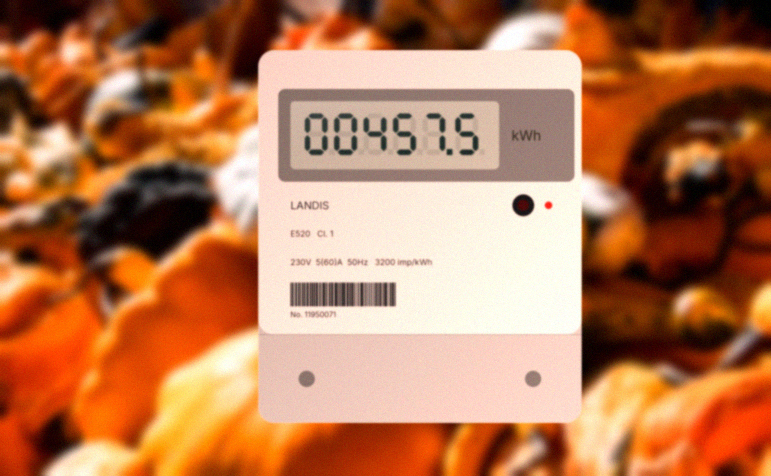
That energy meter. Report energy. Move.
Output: 457.5 kWh
